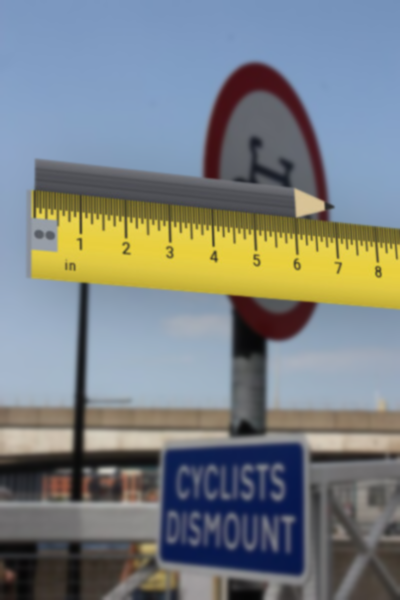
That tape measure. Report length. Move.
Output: 7 in
